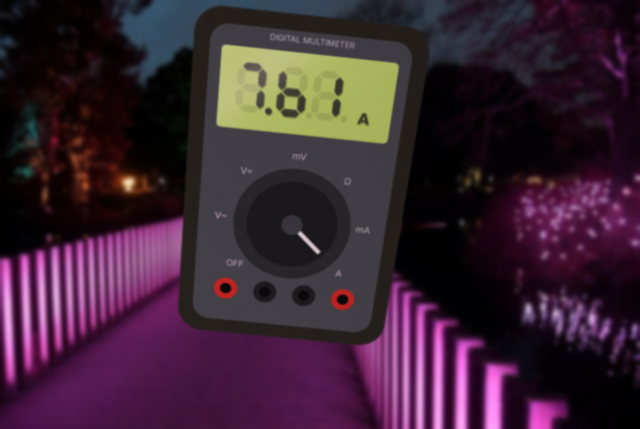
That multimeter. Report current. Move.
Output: 7.61 A
